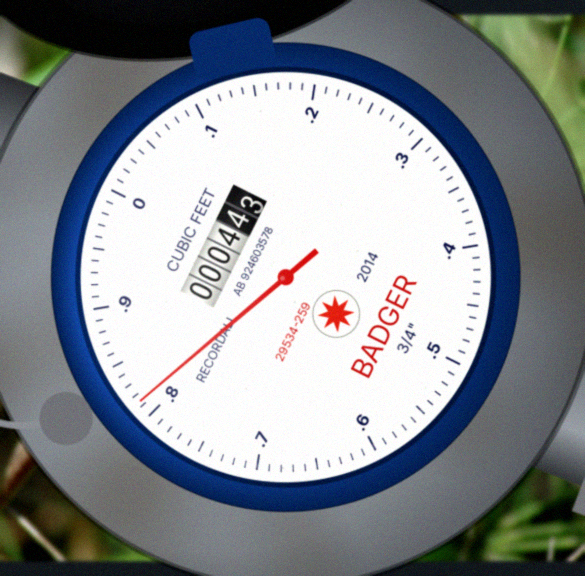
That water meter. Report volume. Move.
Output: 442.81 ft³
